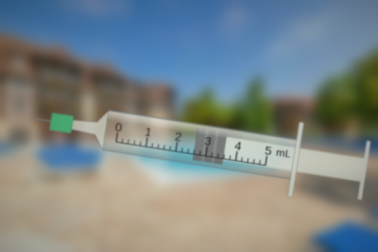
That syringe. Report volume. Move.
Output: 2.6 mL
